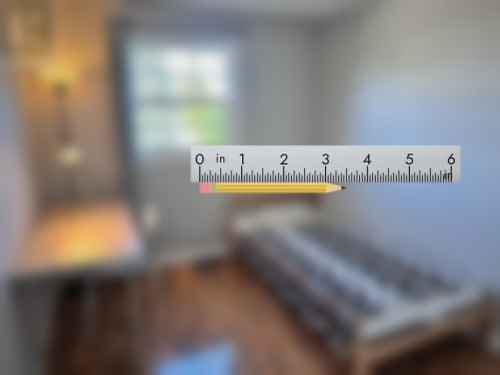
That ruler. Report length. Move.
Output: 3.5 in
